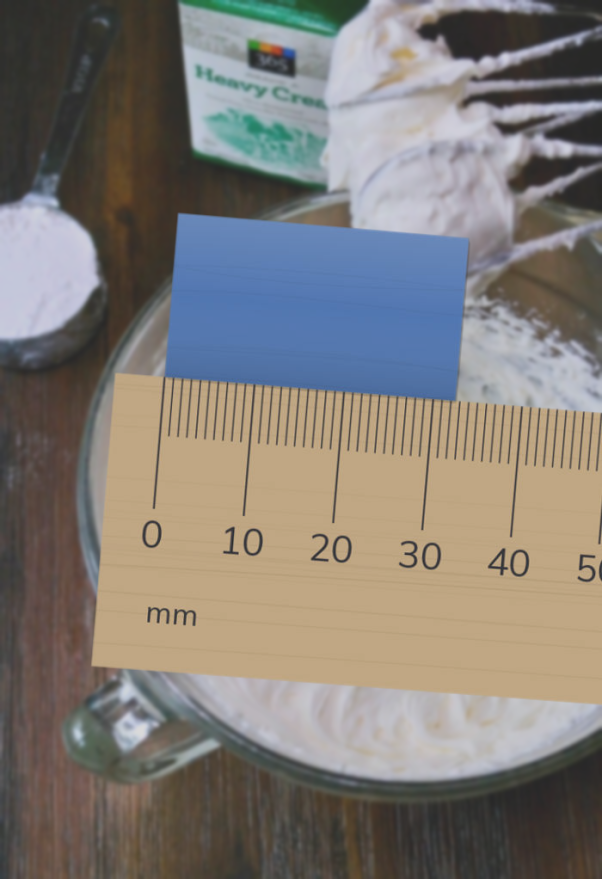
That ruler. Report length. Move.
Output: 32.5 mm
